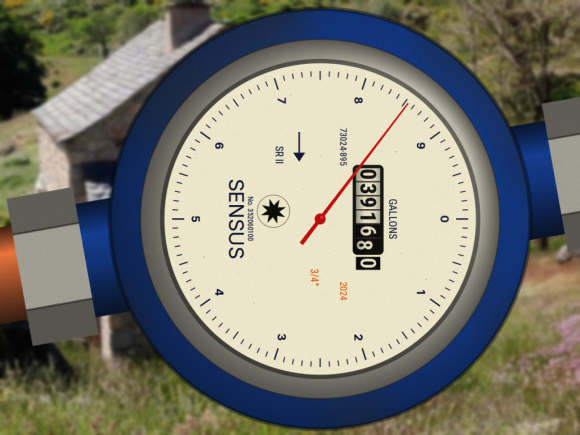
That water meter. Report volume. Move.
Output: 391678.5 gal
